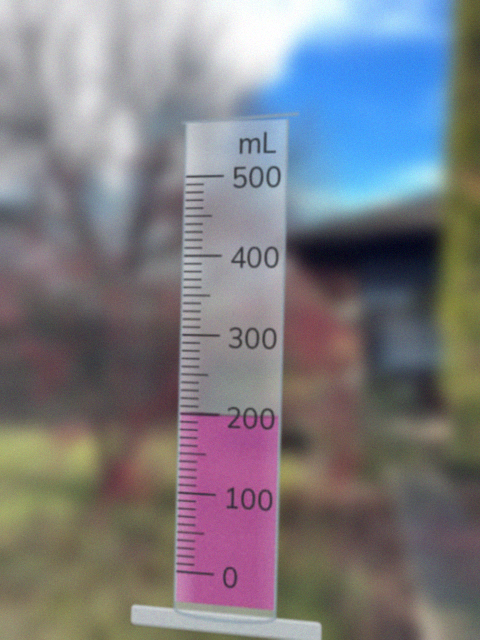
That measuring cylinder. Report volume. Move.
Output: 200 mL
